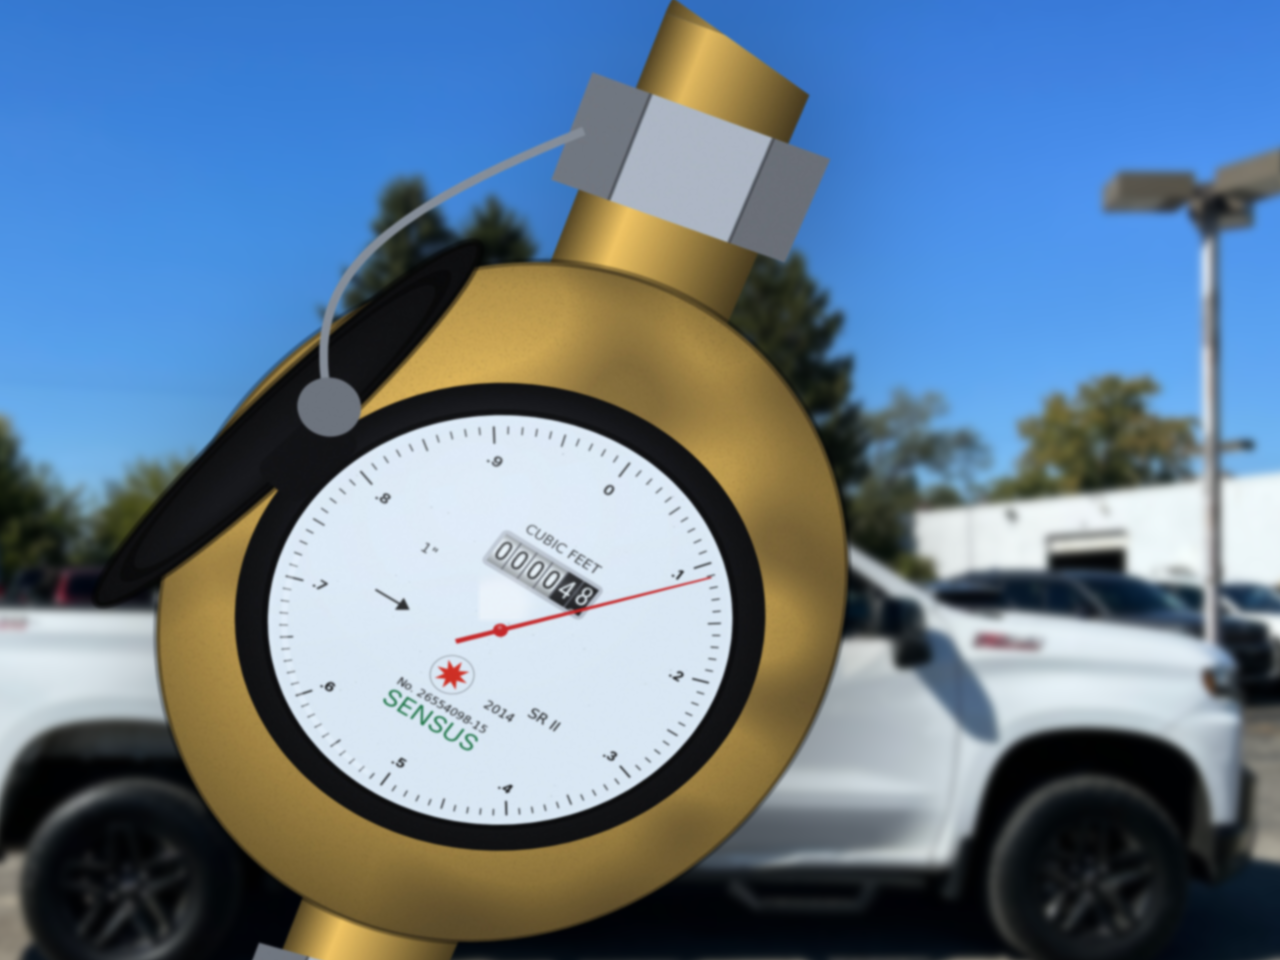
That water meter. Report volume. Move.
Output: 48.11 ft³
